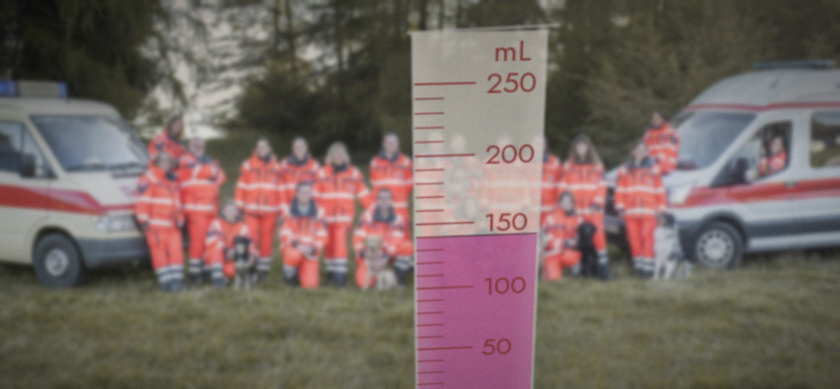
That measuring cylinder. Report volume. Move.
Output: 140 mL
